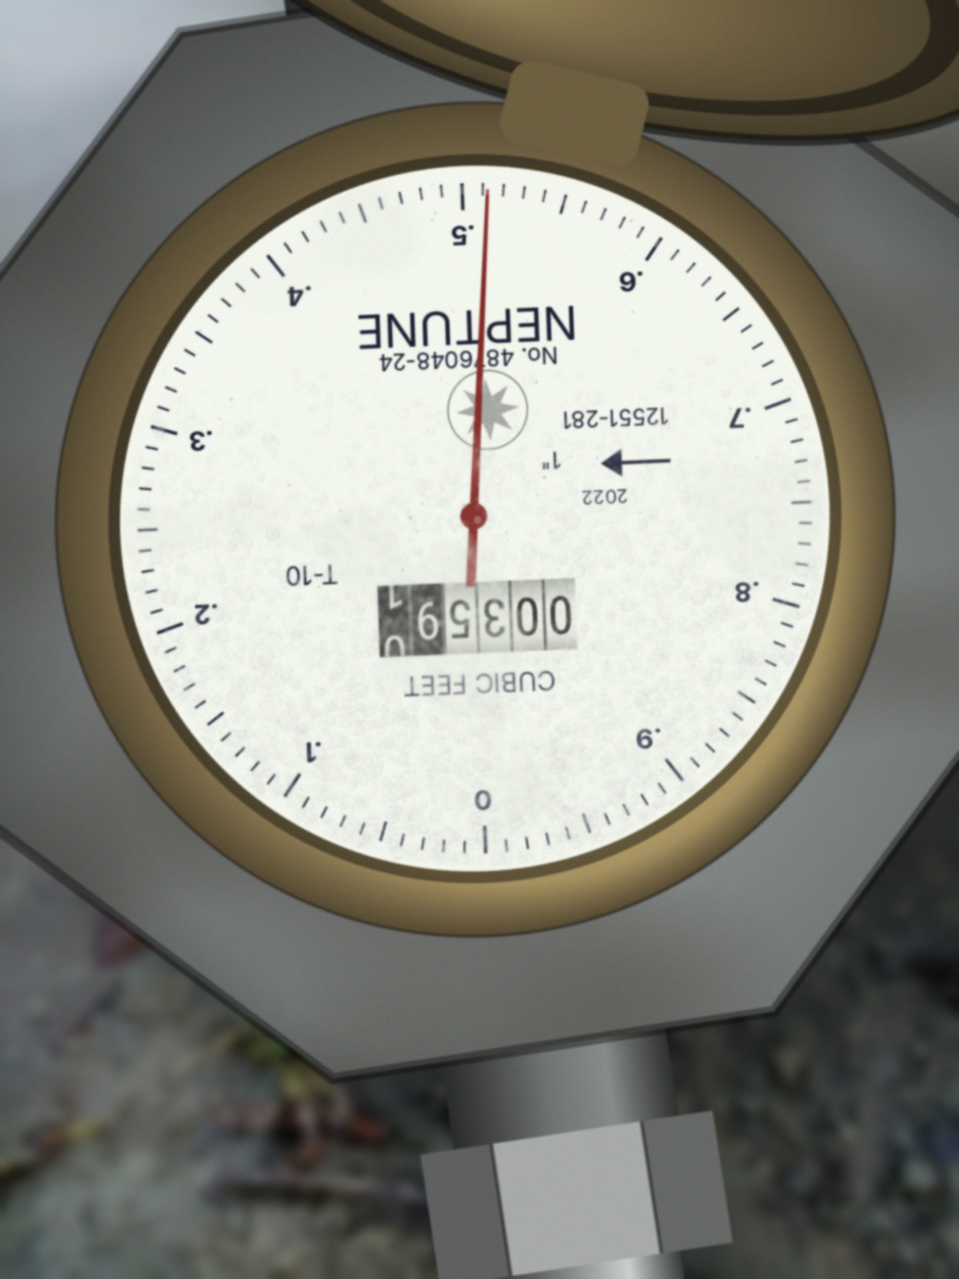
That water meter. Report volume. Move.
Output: 3590.51 ft³
